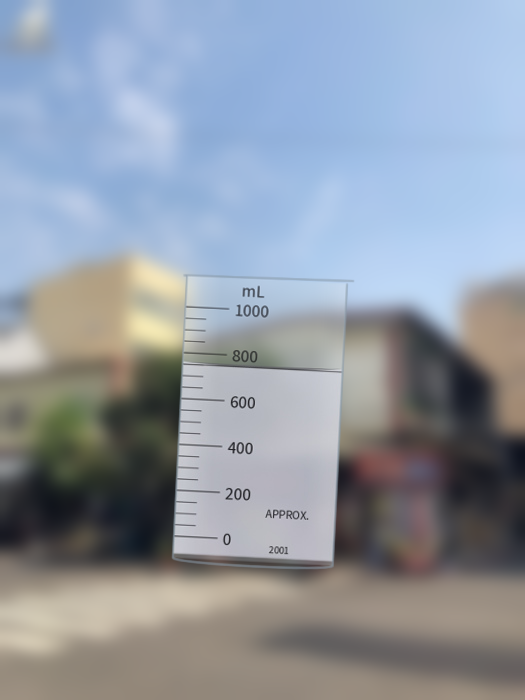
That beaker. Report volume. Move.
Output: 750 mL
